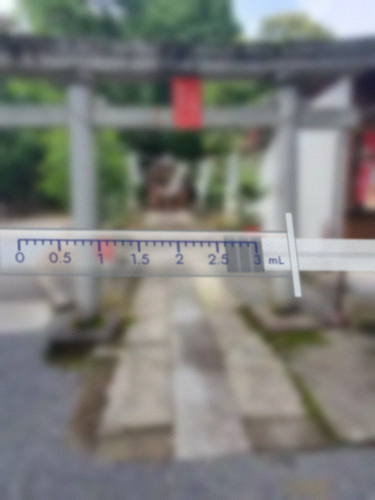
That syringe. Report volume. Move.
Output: 2.6 mL
